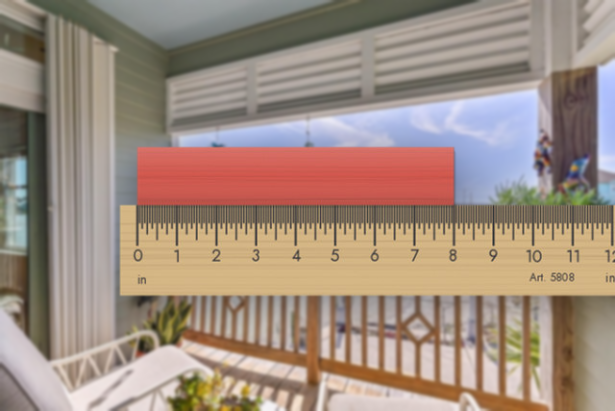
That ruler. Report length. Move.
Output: 8 in
